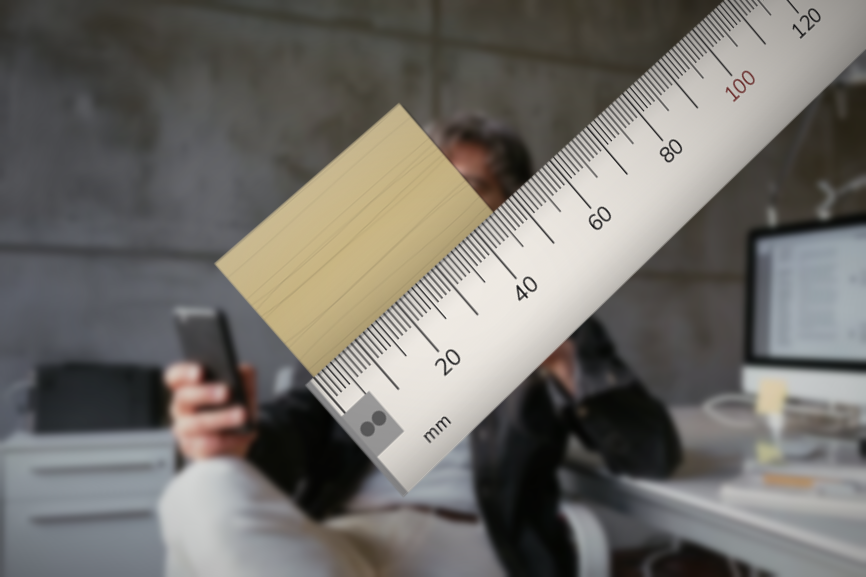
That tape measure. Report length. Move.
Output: 45 mm
